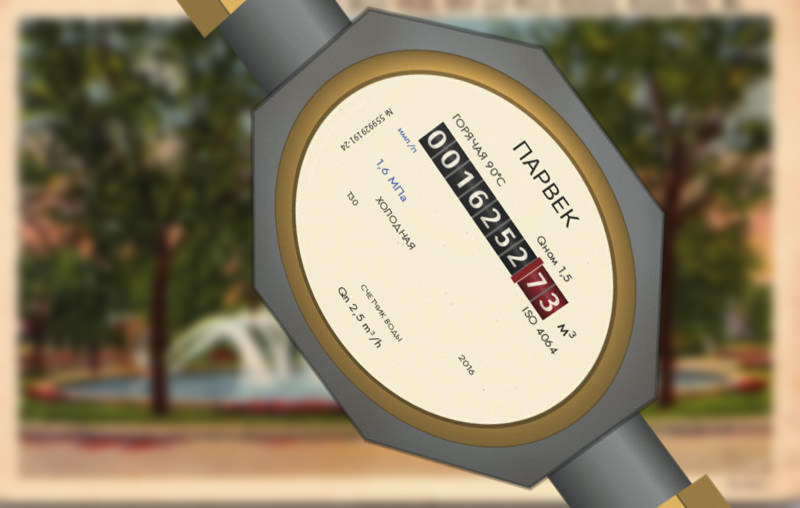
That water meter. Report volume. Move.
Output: 16252.73 m³
